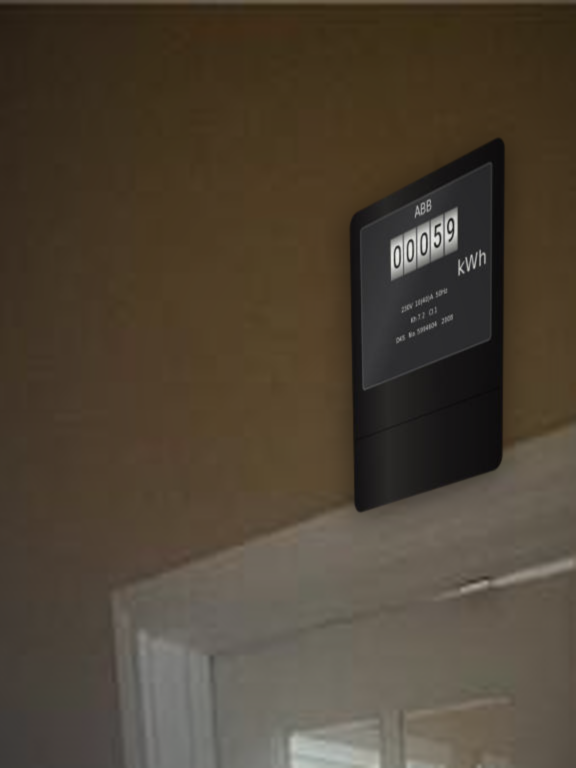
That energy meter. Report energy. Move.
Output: 59 kWh
